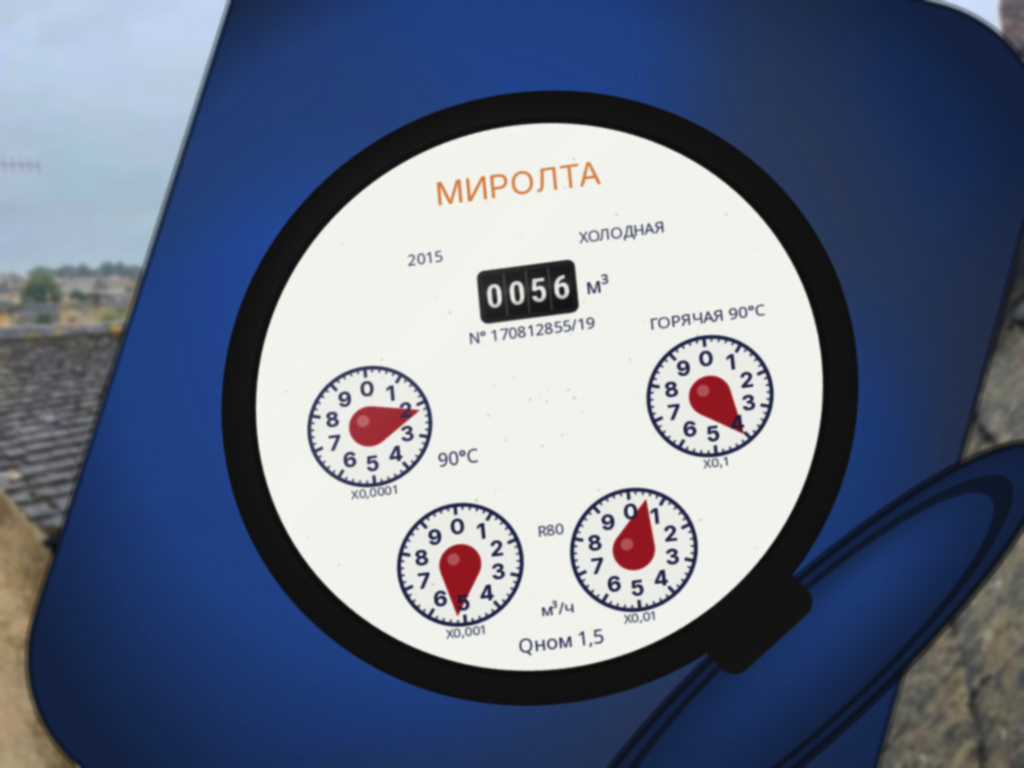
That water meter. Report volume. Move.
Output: 56.4052 m³
